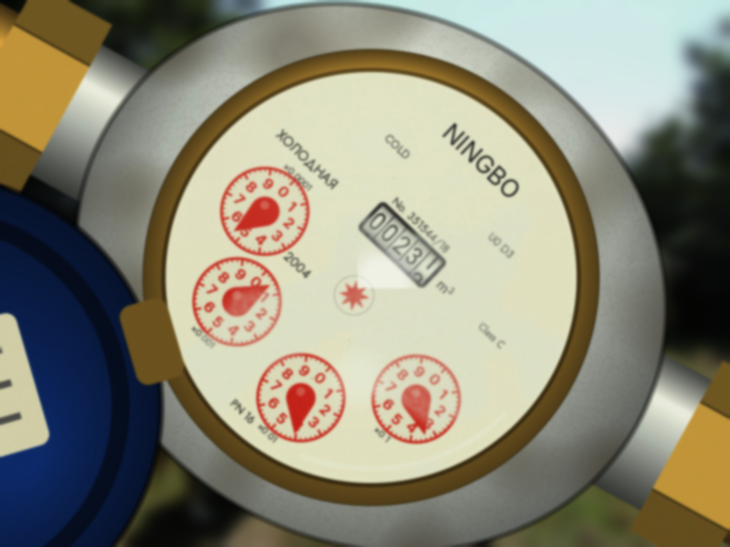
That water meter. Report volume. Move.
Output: 231.3405 m³
